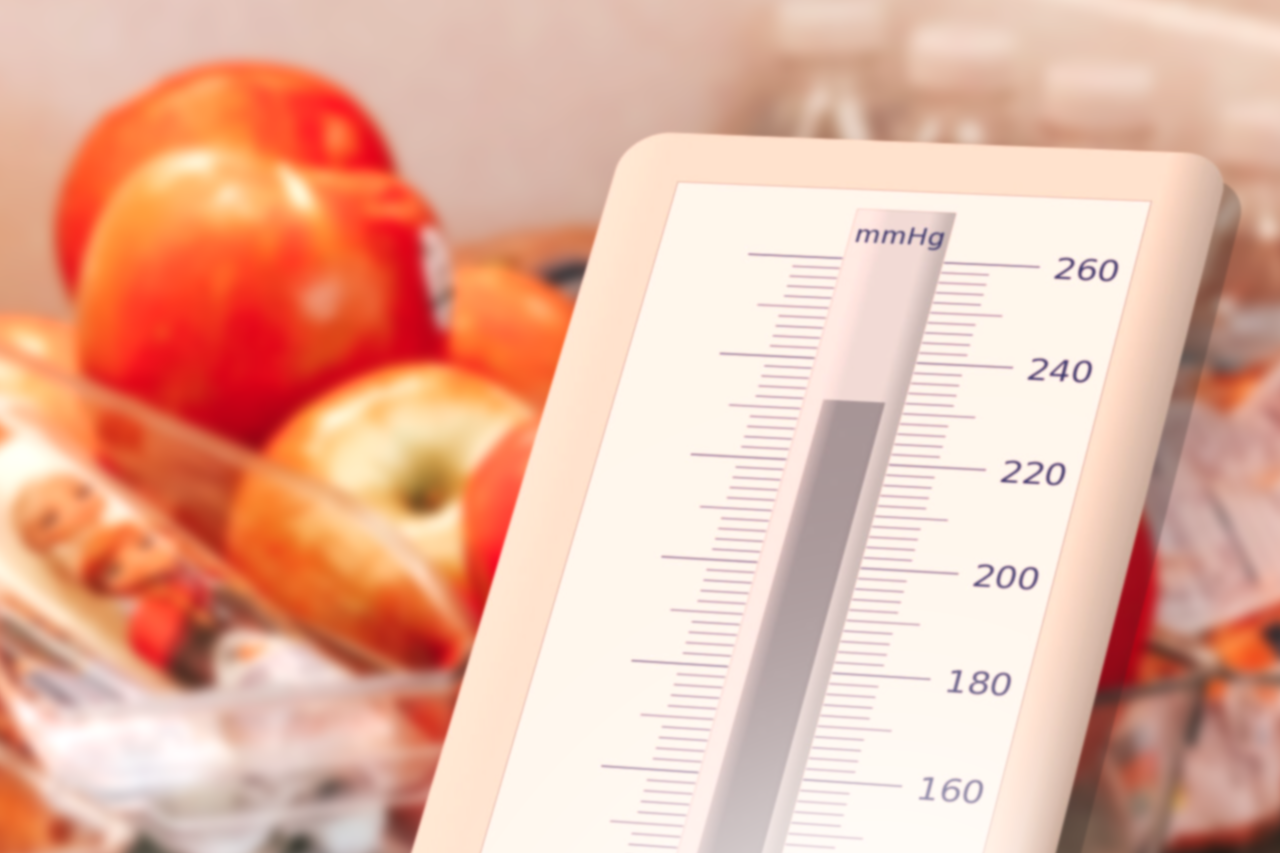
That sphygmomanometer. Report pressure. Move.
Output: 232 mmHg
